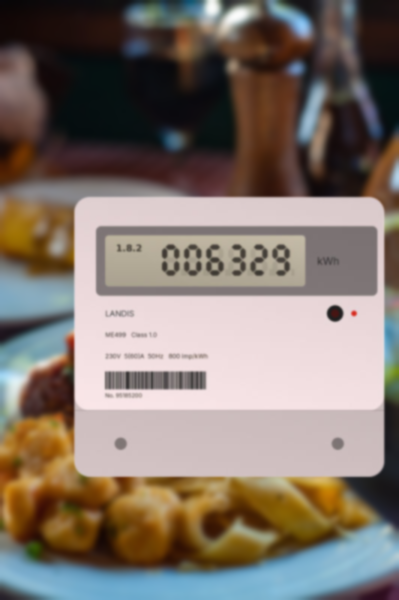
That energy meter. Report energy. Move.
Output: 6329 kWh
